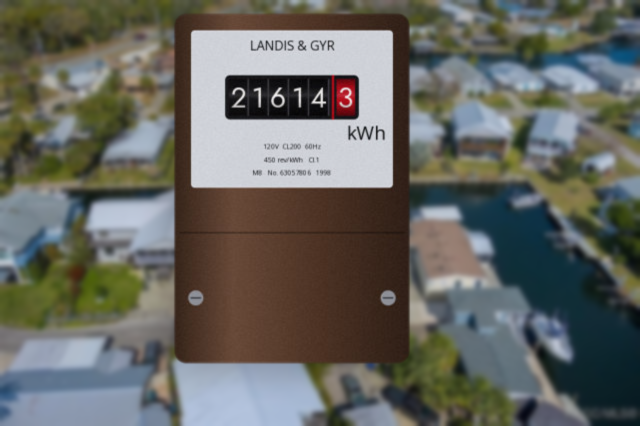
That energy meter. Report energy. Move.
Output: 21614.3 kWh
